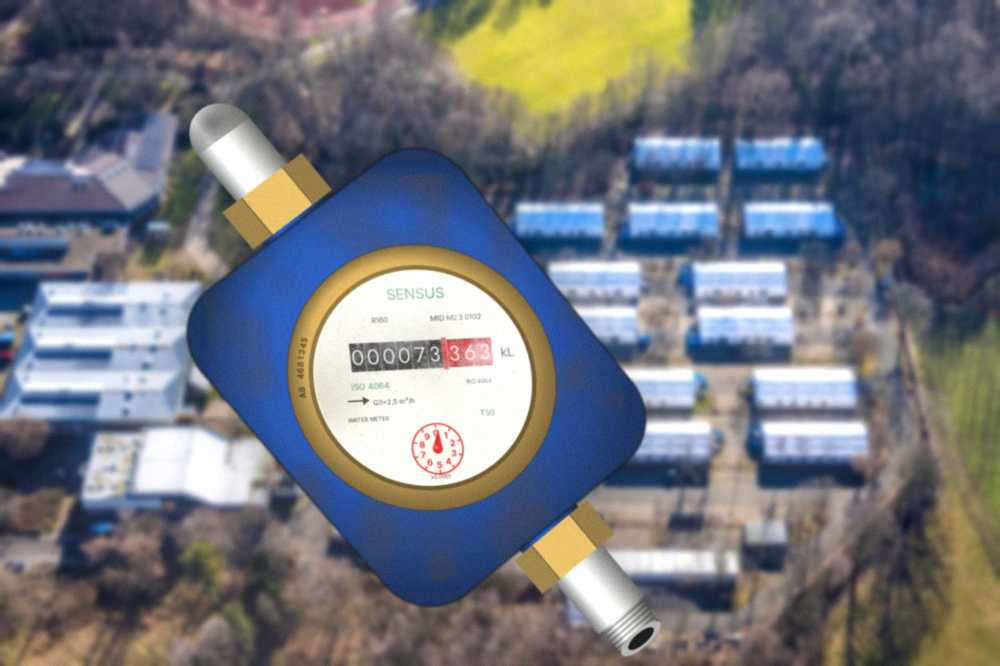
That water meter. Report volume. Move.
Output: 73.3630 kL
